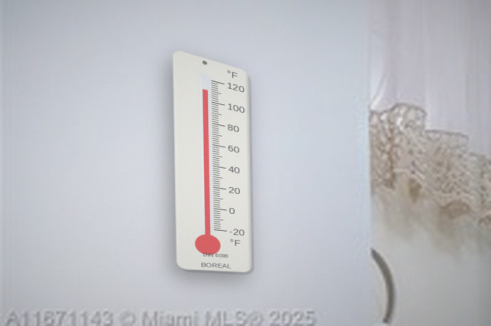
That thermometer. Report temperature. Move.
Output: 110 °F
